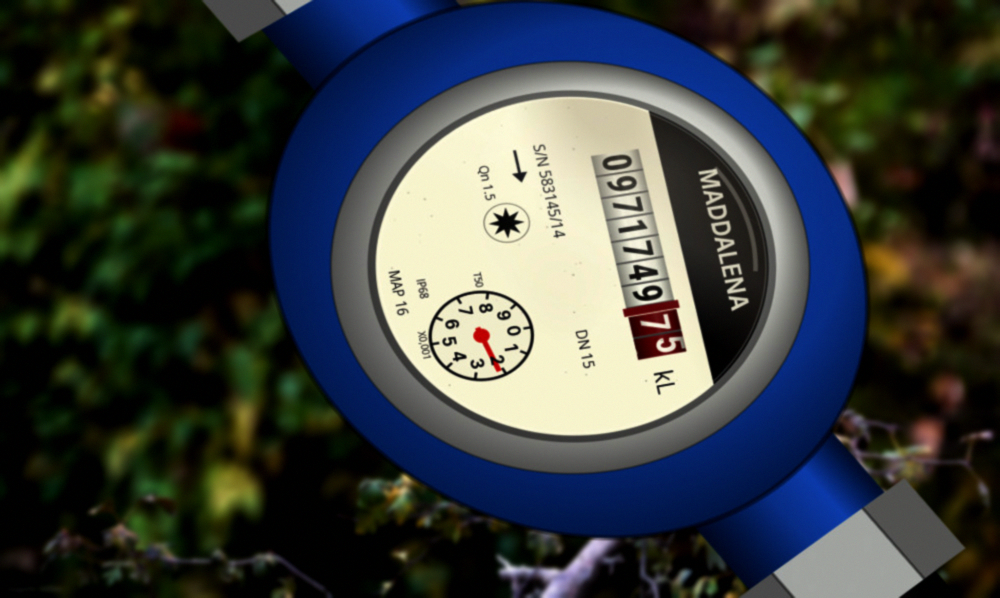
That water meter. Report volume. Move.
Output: 971749.752 kL
